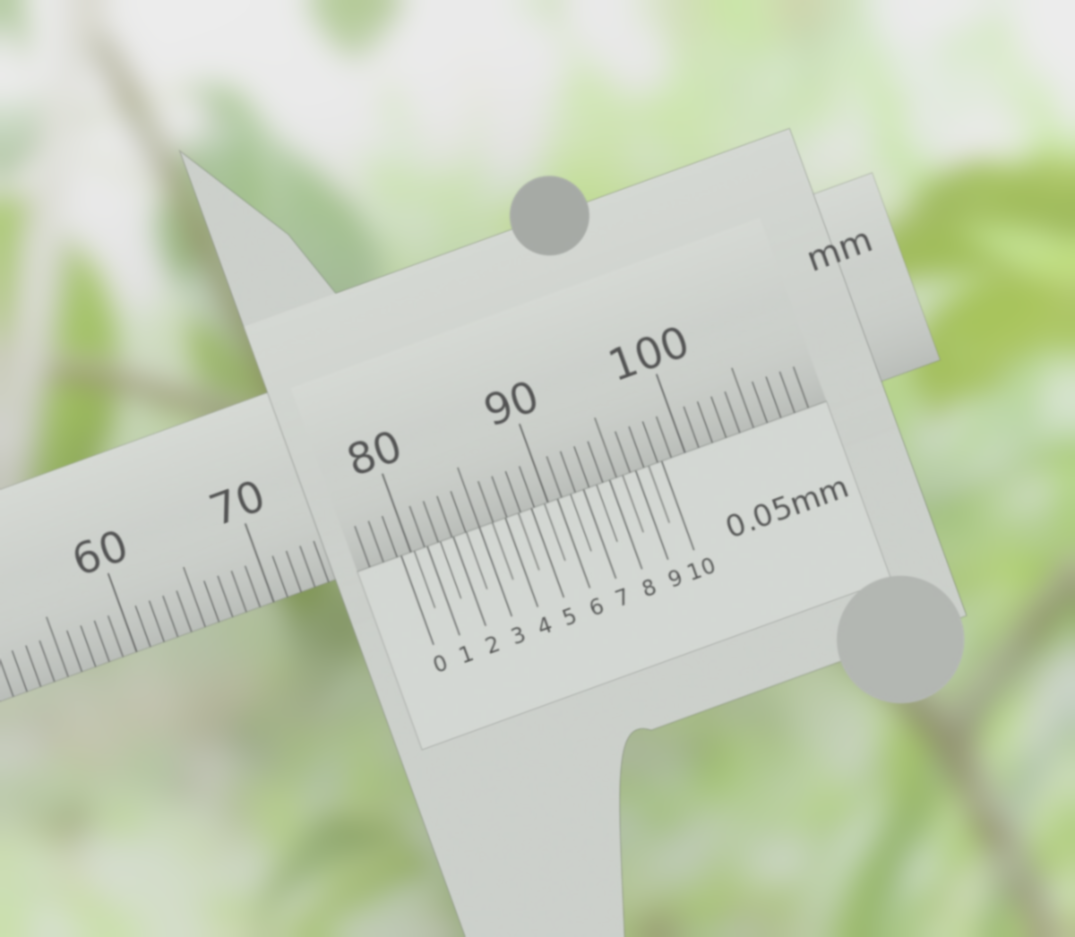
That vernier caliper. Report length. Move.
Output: 79.3 mm
